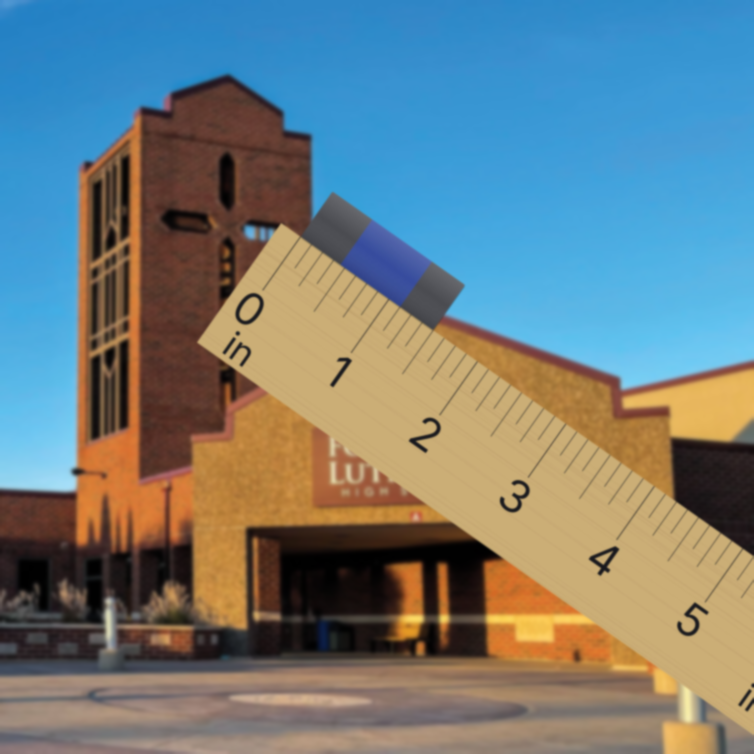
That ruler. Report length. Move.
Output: 1.5 in
